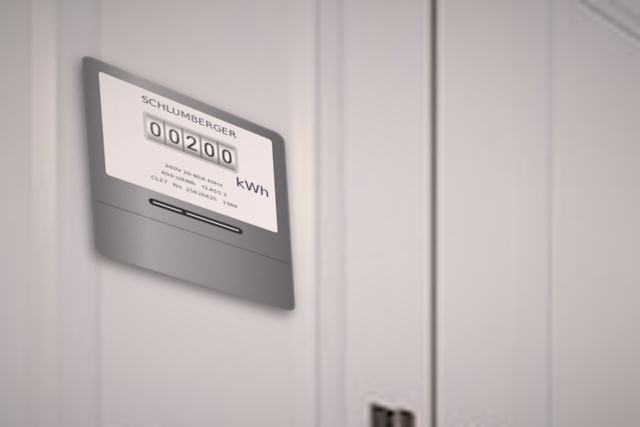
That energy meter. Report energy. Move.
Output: 200 kWh
